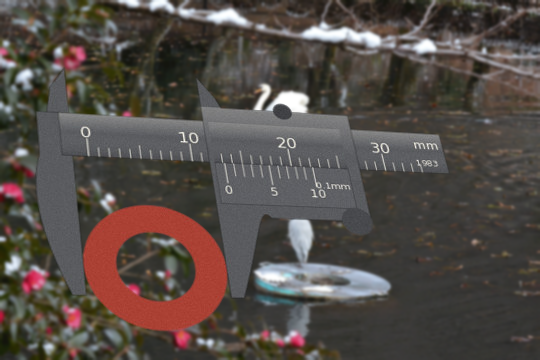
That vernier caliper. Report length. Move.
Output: 13.2 mm
